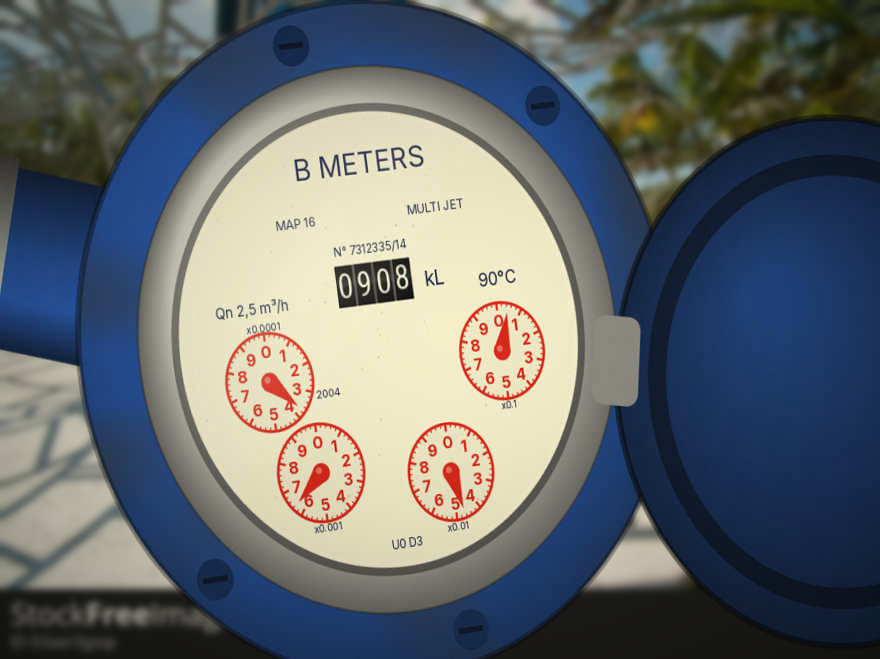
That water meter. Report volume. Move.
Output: 908.0463 kL
